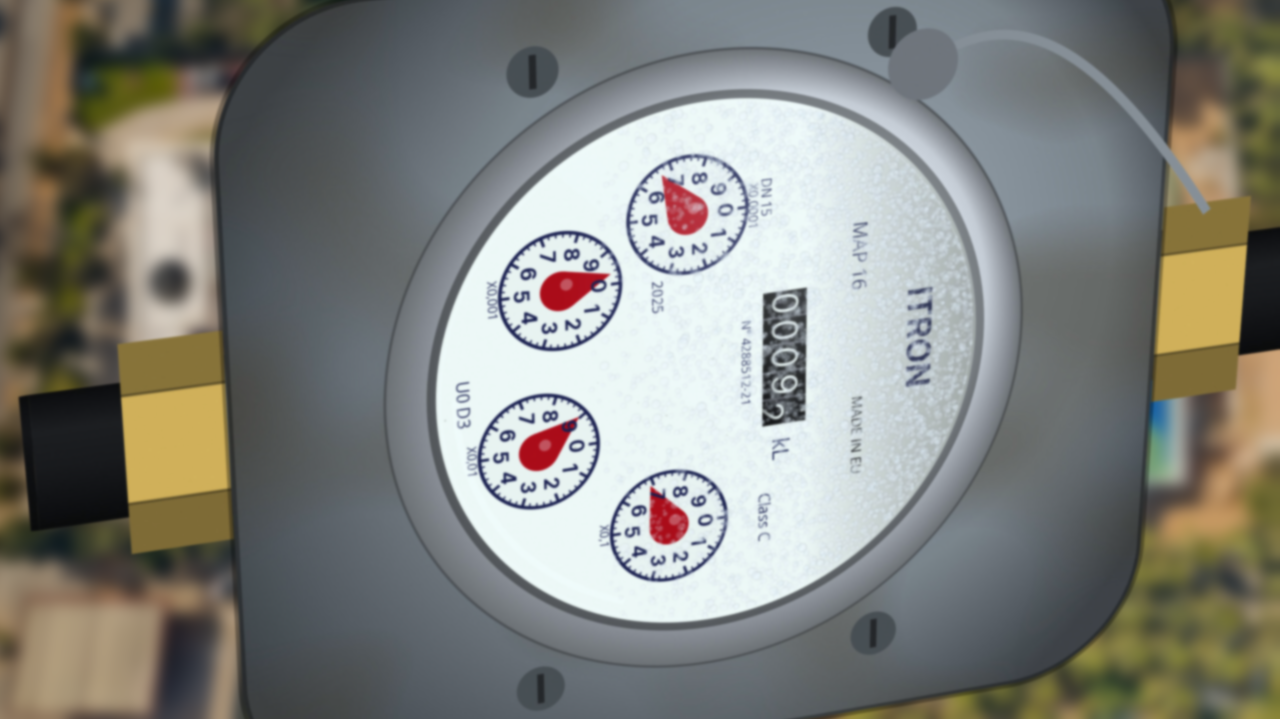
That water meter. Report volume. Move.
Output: 91.6896 kL
